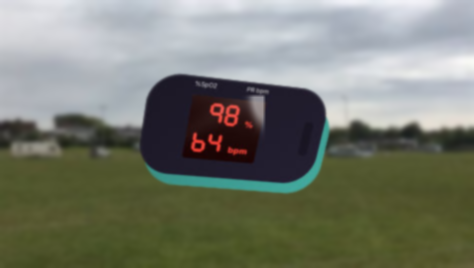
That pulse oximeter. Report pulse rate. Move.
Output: 64 bpm
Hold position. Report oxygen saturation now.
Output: 98 %
